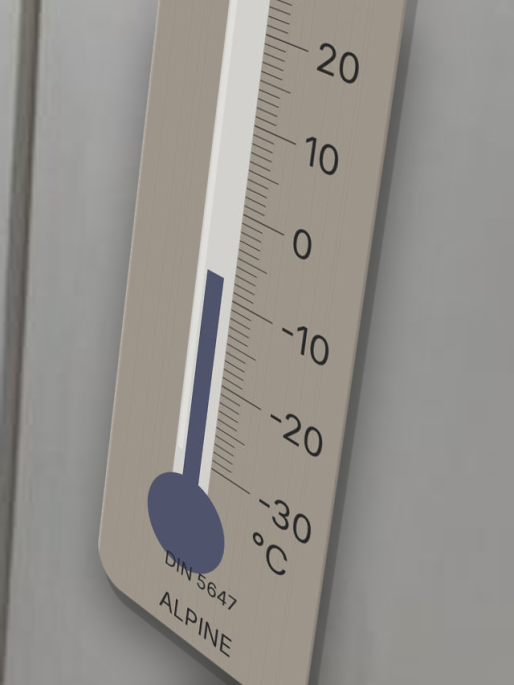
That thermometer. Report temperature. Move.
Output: -8 °C
